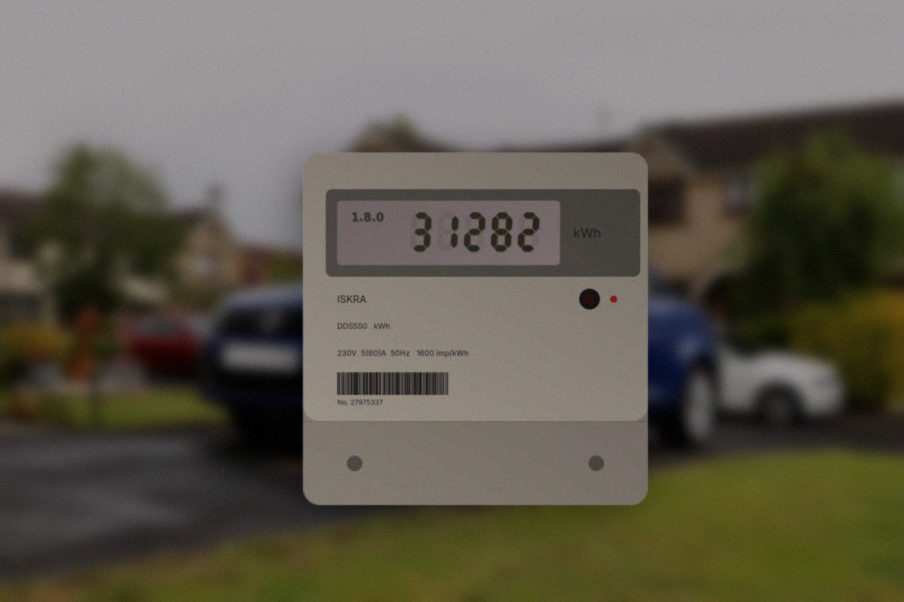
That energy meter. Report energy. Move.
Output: 31282 kWh
